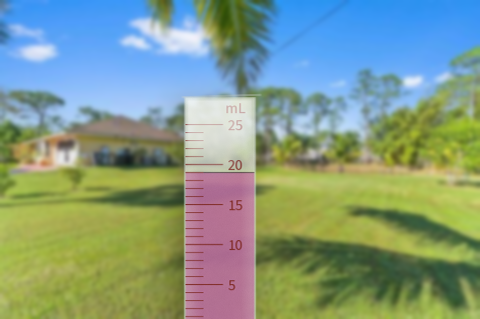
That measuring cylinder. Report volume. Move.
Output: 19 mL
